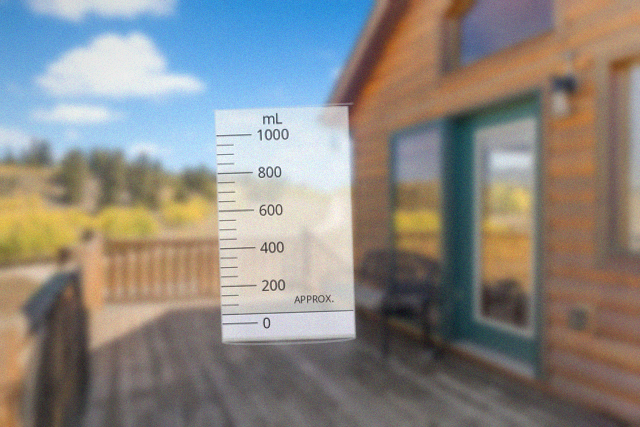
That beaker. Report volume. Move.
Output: 50 mL
